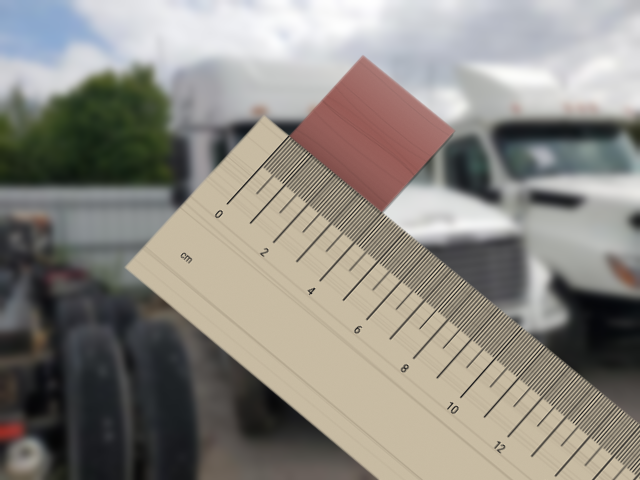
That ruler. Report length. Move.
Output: 4 cm
